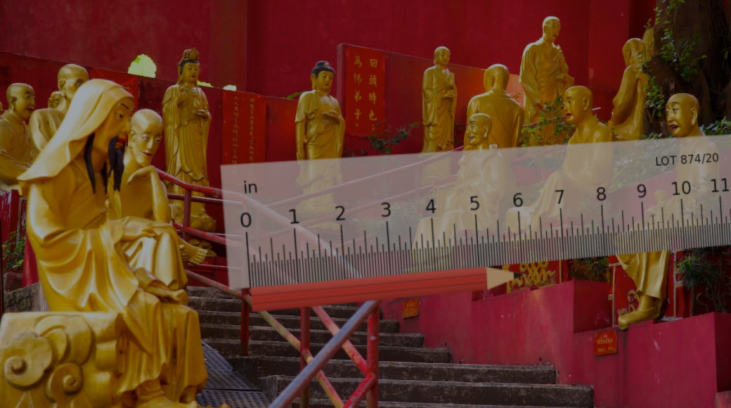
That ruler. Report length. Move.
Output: 6 in
